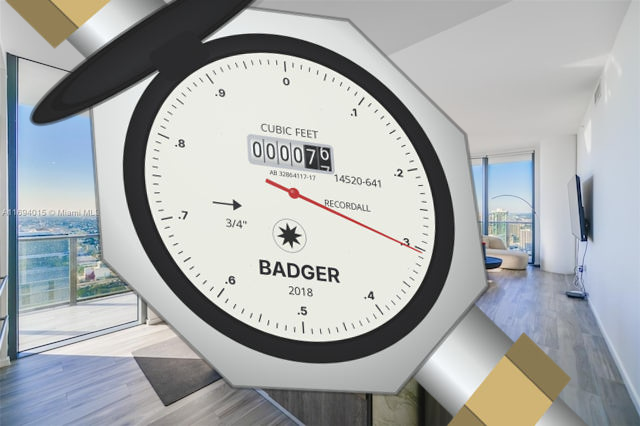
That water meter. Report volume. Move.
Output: 76.30 ft³
